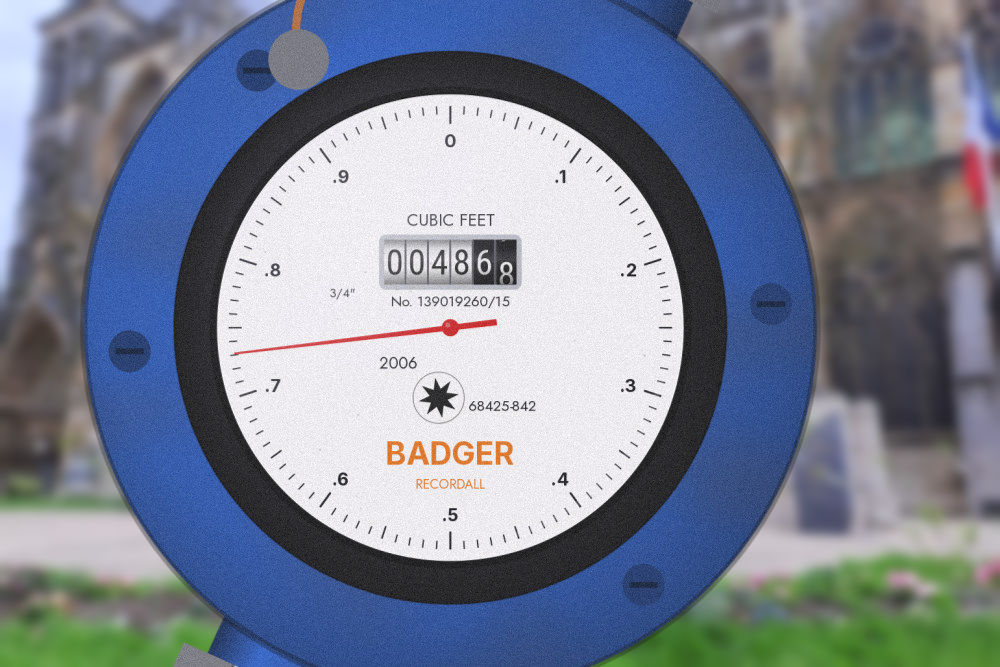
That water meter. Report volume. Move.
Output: 4867.73 ft³
